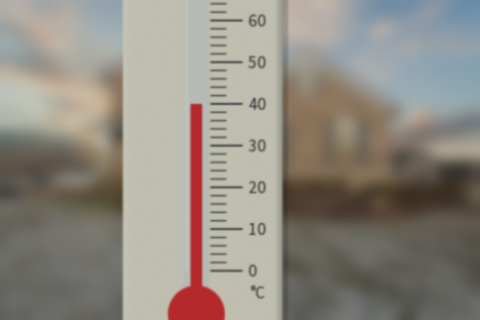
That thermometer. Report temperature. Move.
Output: 40 °C
